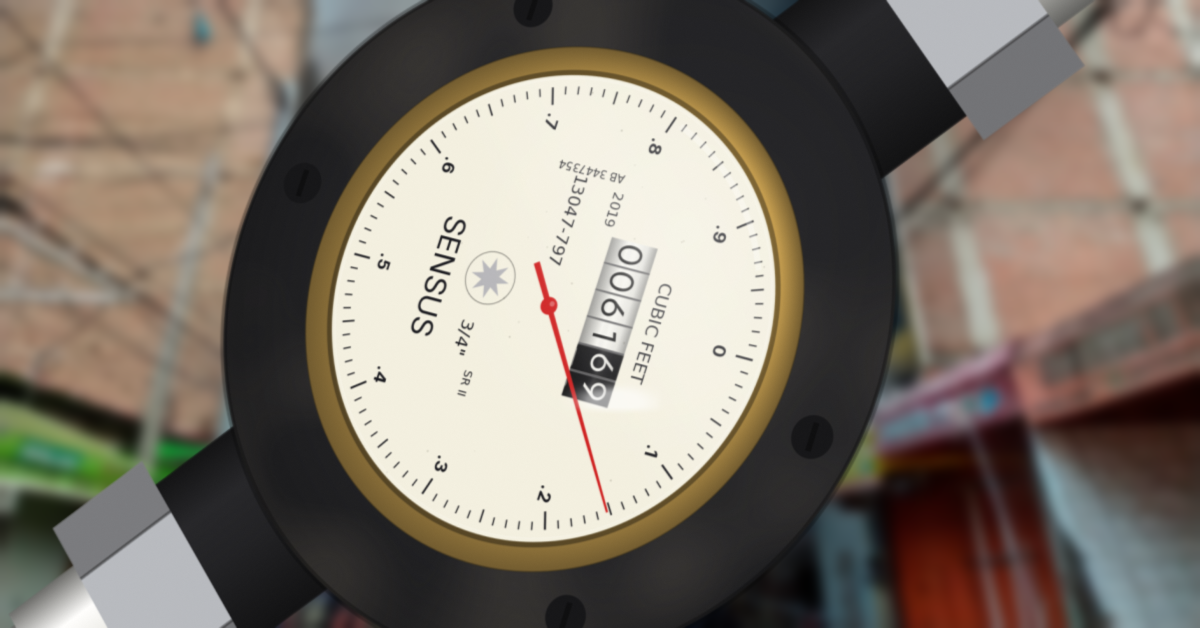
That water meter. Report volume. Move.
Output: 6169.15 ft³
